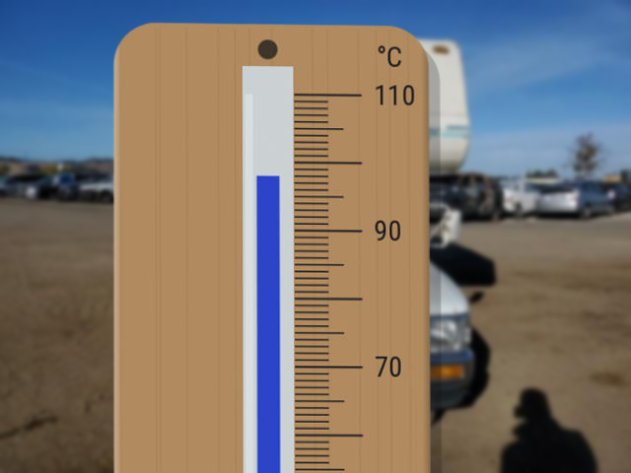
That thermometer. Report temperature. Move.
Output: 98 °C
